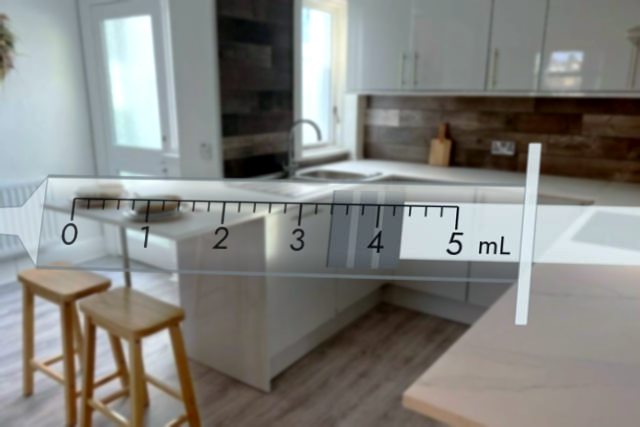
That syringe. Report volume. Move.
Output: 3.4 mL
